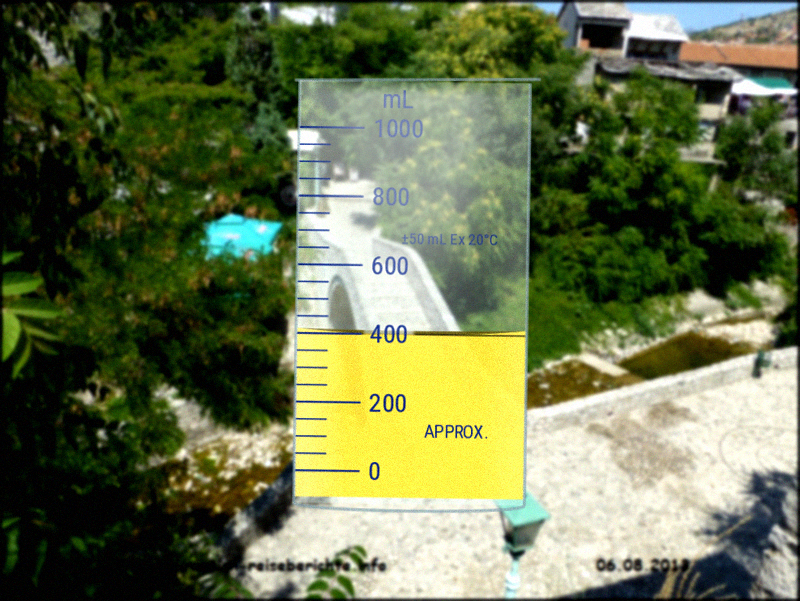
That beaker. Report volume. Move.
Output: 400 mL
